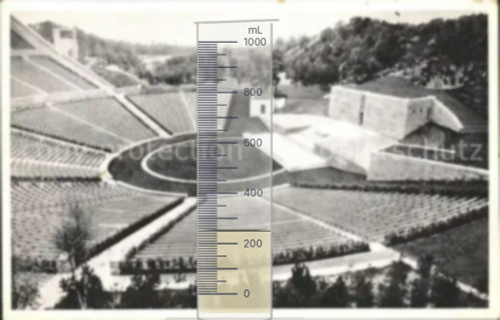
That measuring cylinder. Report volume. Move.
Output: 250 mL
